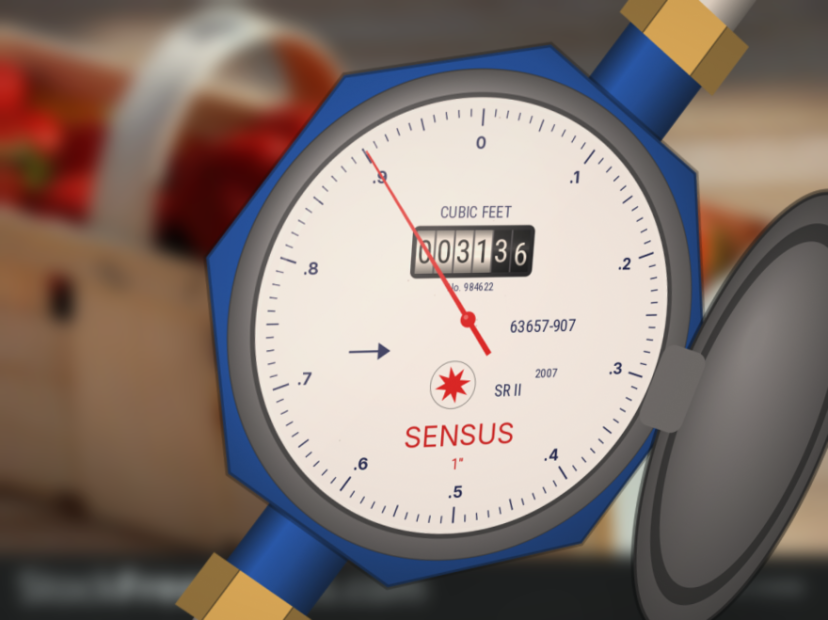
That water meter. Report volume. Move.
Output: 3135.90 ft³
